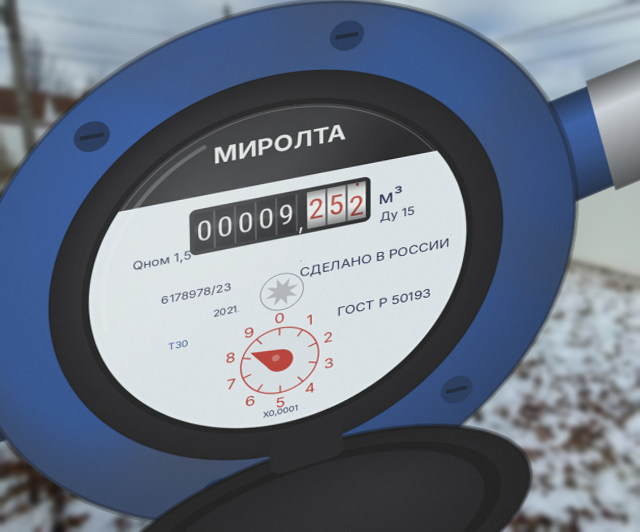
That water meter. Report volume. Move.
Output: 9.2518 m³
